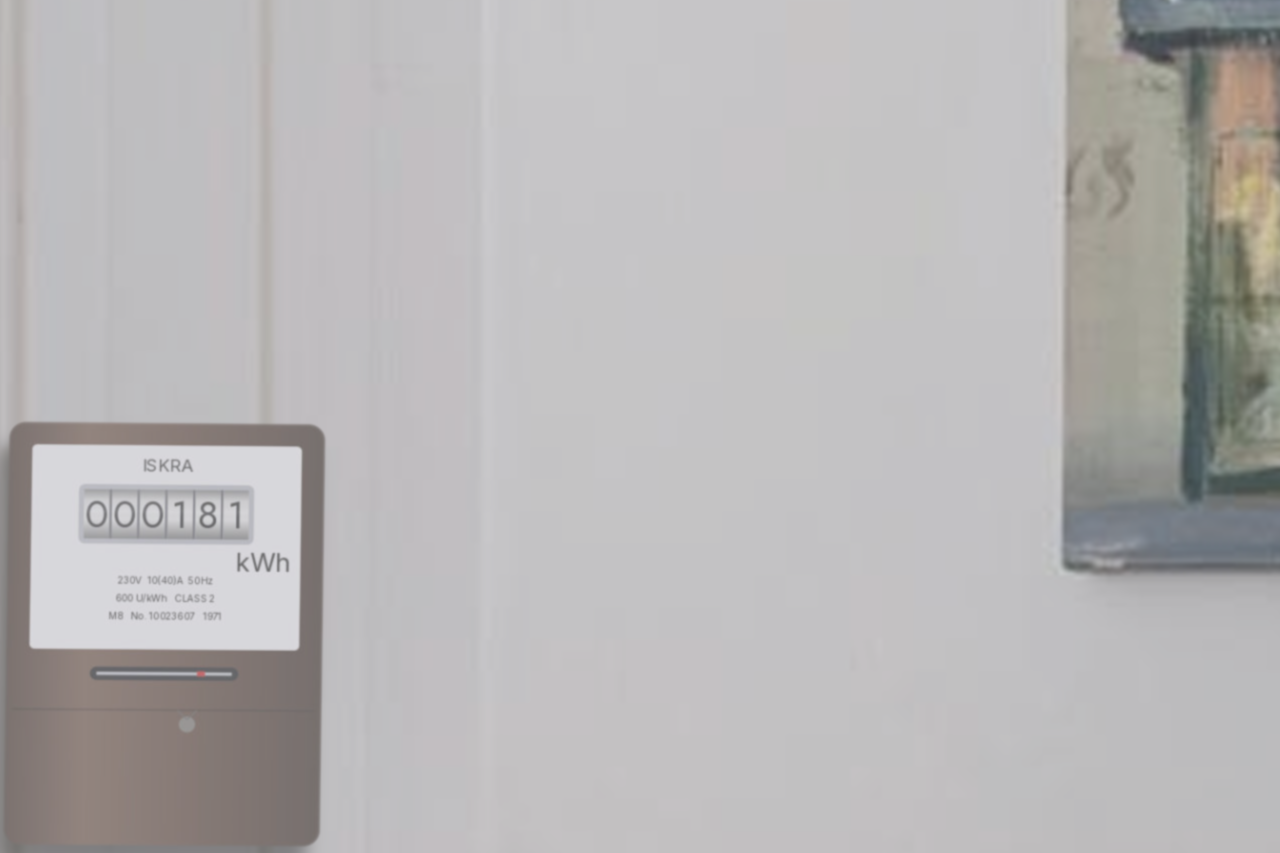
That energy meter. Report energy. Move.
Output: 181 kWh
